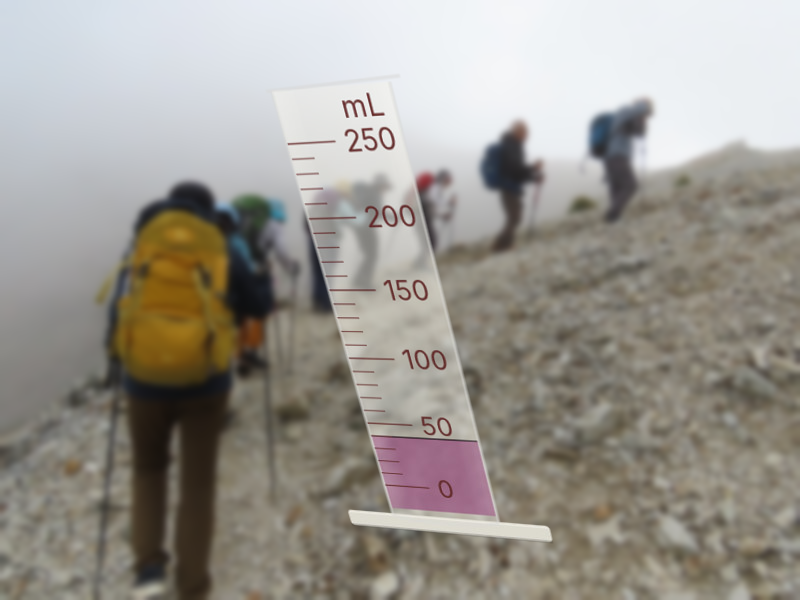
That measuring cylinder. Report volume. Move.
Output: 40 mL
